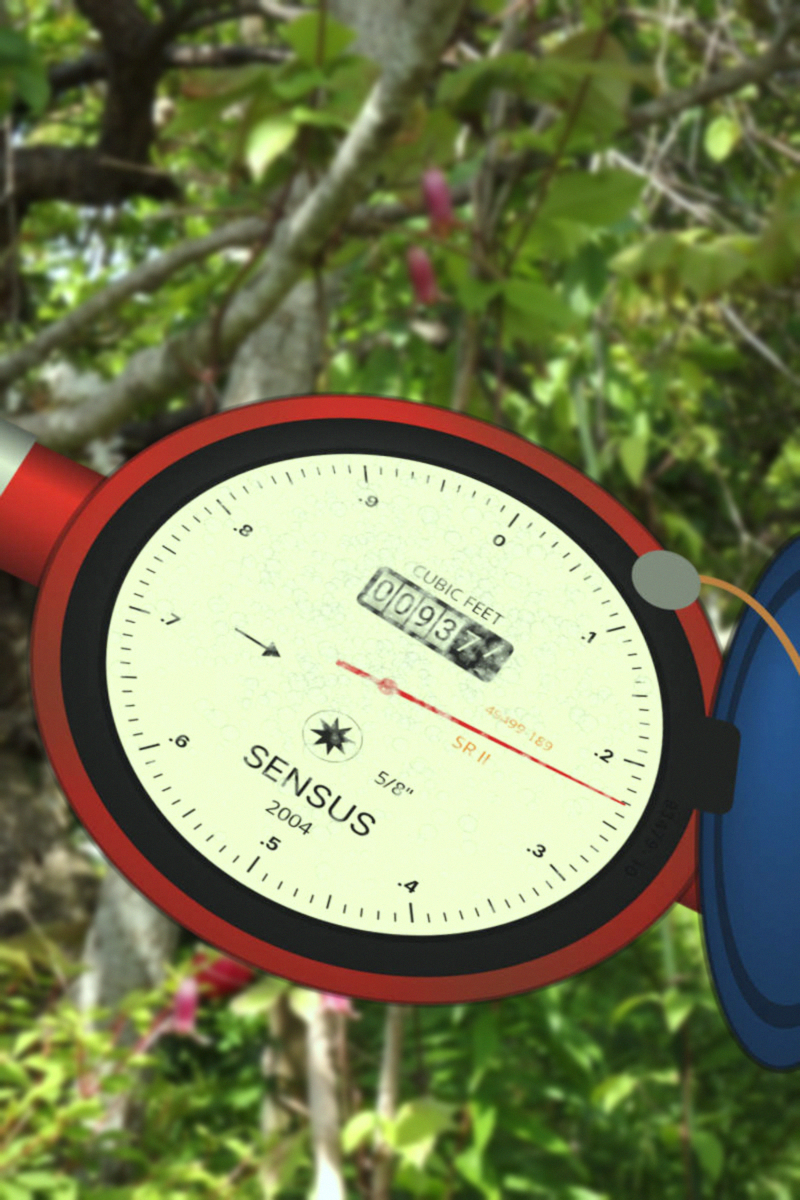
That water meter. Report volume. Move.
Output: 9377.23 ft³
